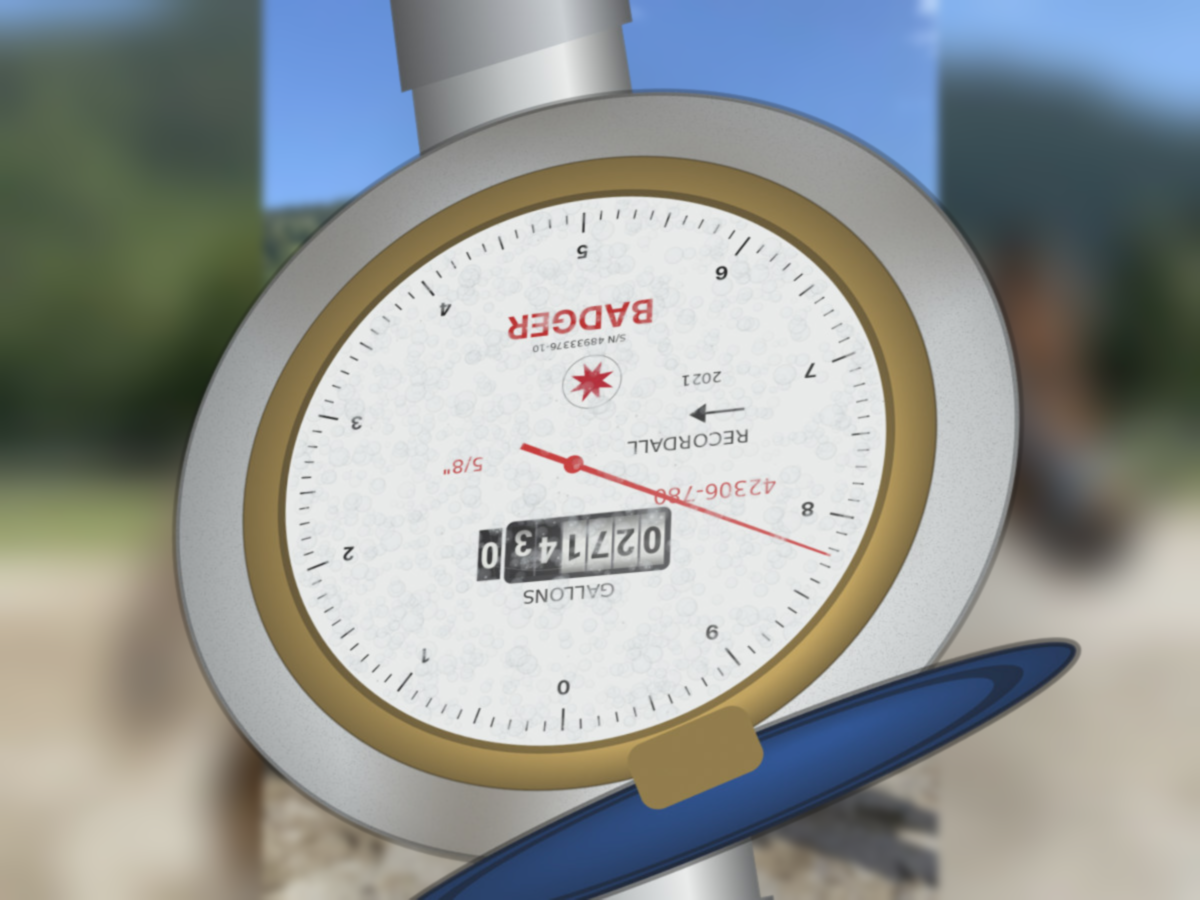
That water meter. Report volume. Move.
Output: 271428.2 gal
